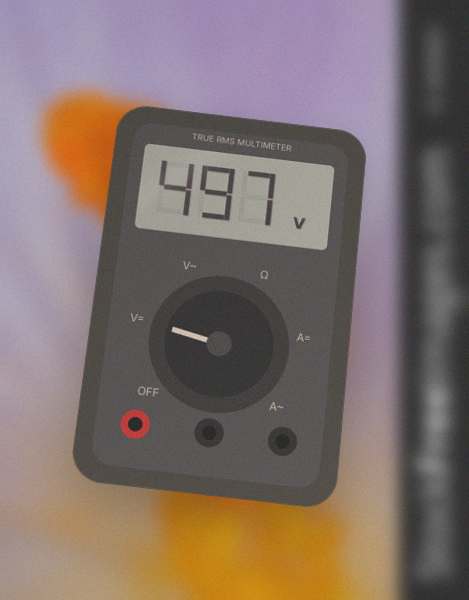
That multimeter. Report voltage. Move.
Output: 497 V
